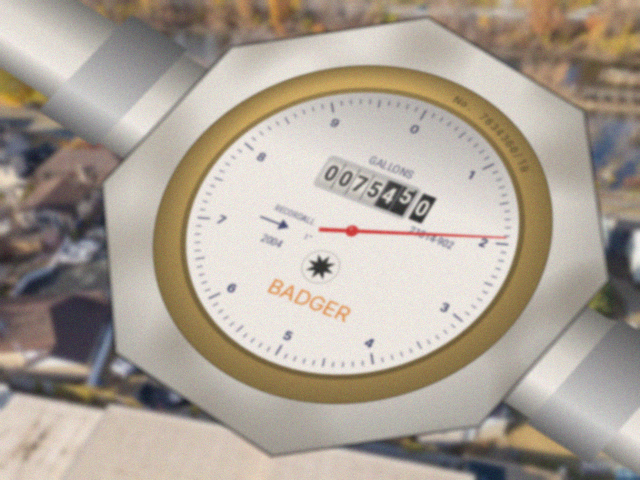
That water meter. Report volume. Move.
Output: 75451.9 gal
